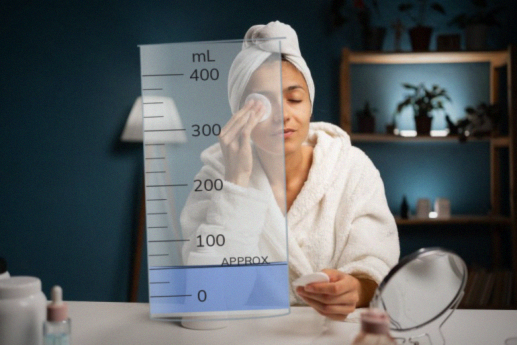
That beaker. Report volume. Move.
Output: 50 mL
